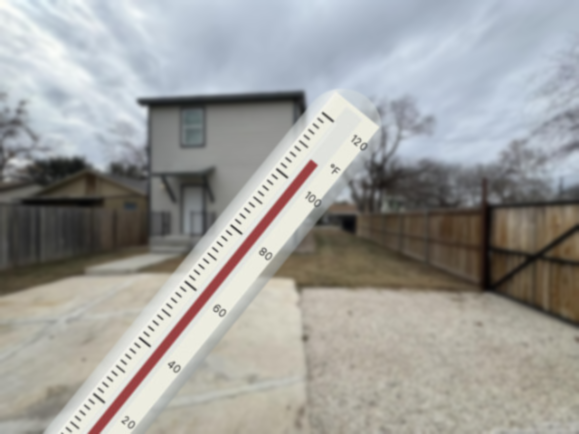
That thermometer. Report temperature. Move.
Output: 108 °F
